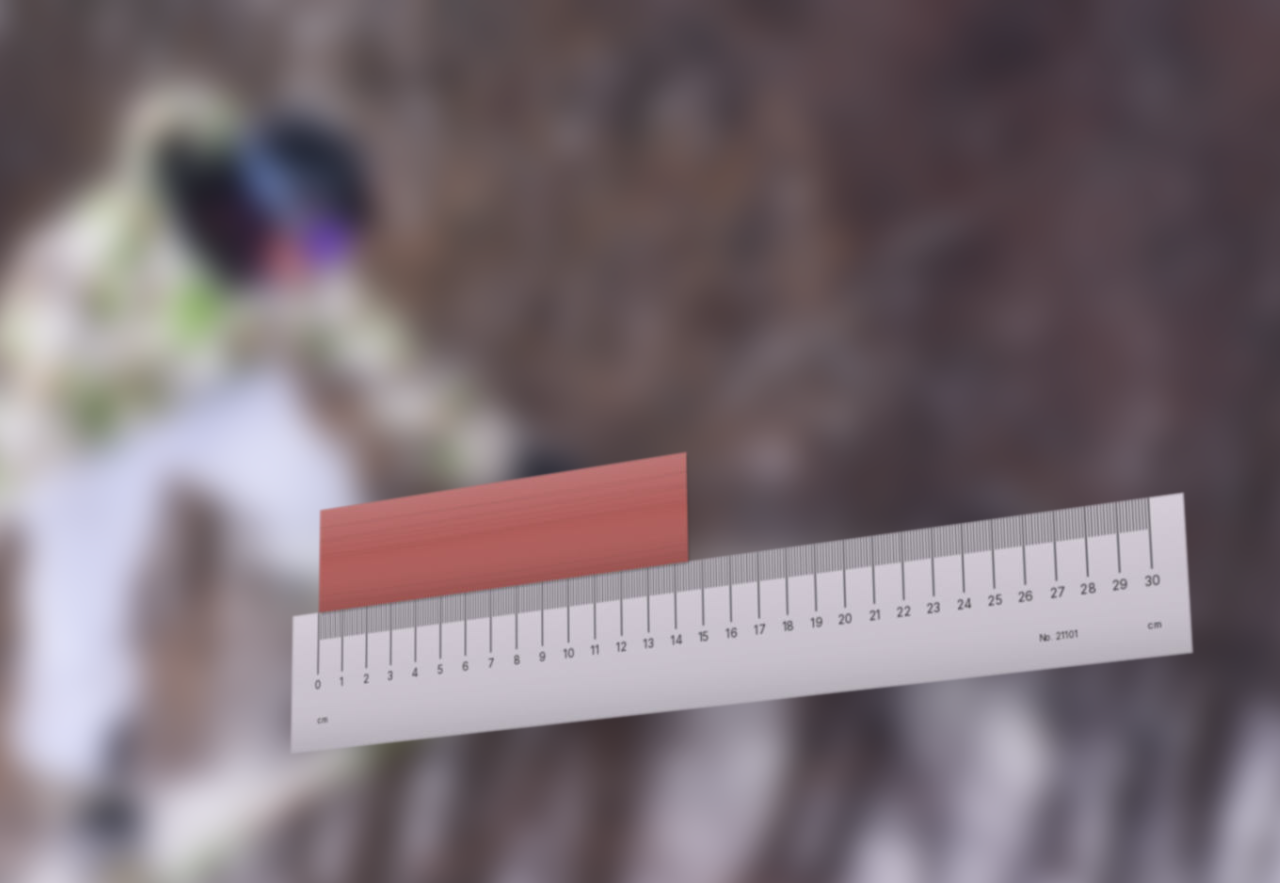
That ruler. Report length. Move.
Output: 14.5 cm
